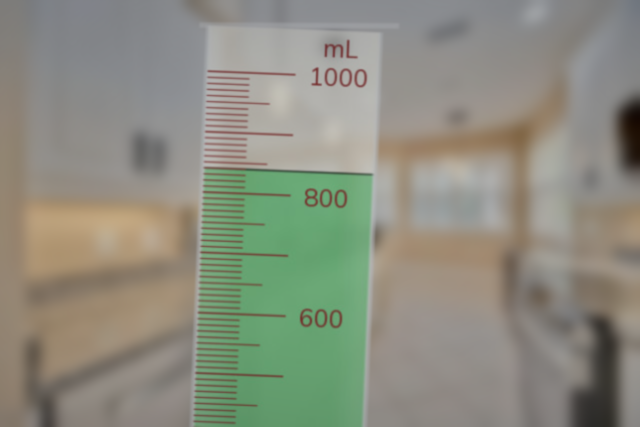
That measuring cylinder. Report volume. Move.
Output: 840 mL
